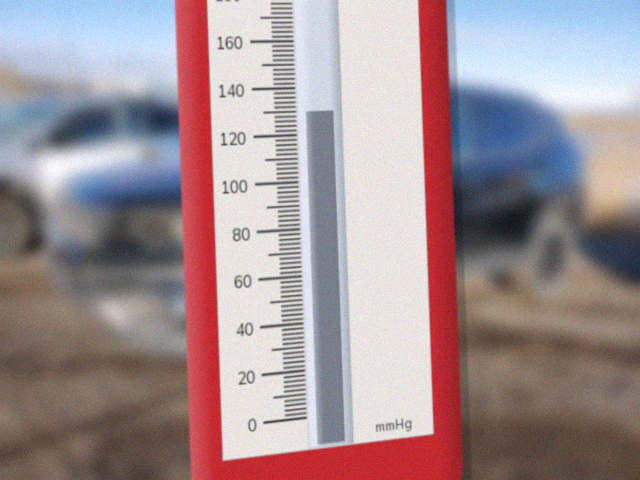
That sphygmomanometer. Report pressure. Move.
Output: 130 mmHg
